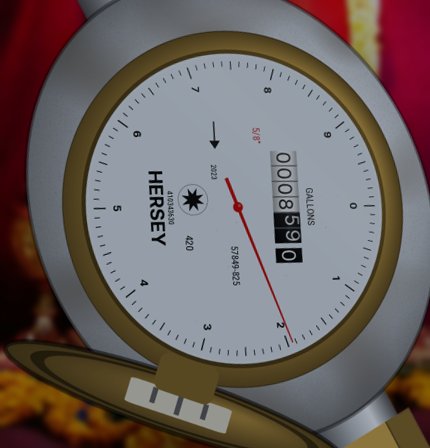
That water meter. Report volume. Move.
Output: 8591.9 gal
